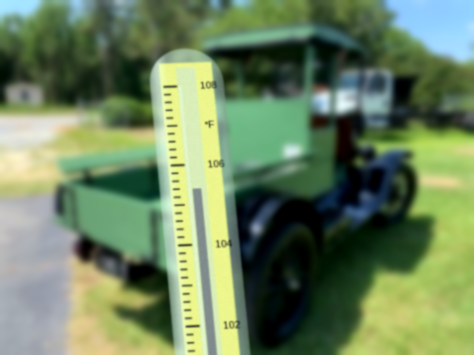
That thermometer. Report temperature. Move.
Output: 105.4 °F
